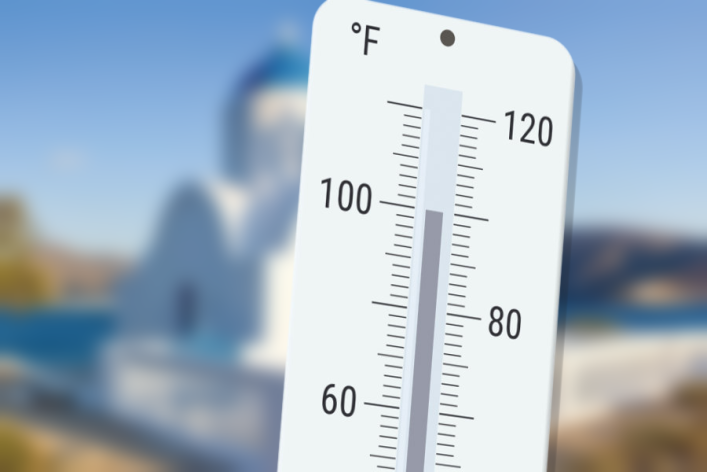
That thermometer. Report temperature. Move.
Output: 100 °F
